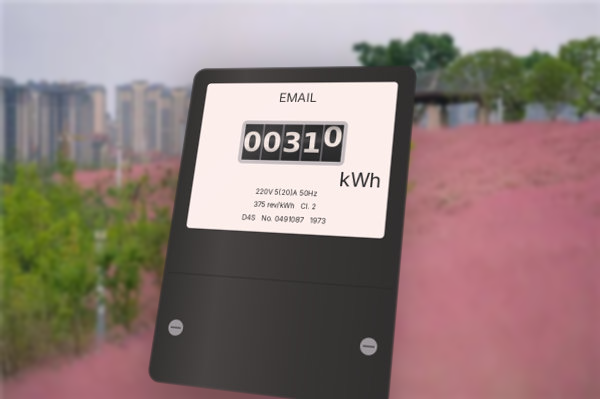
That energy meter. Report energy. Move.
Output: 310 kWh
